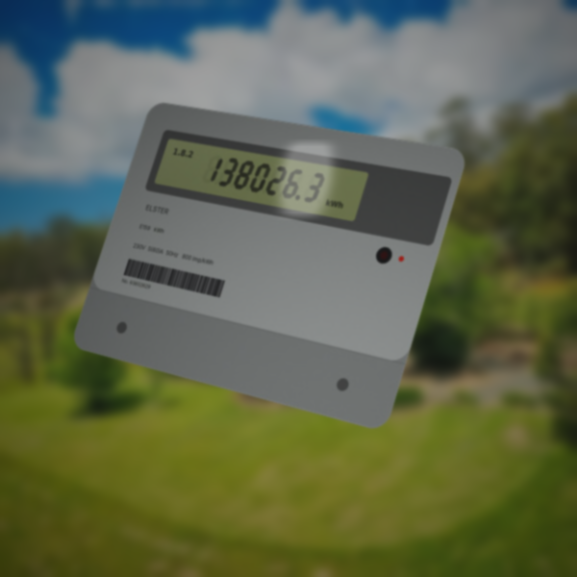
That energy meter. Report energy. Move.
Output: 138026.3 kWh
